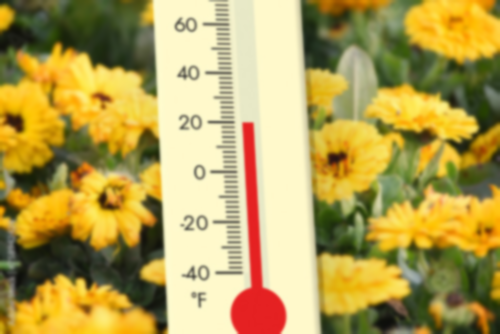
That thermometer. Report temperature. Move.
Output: 20 °F
